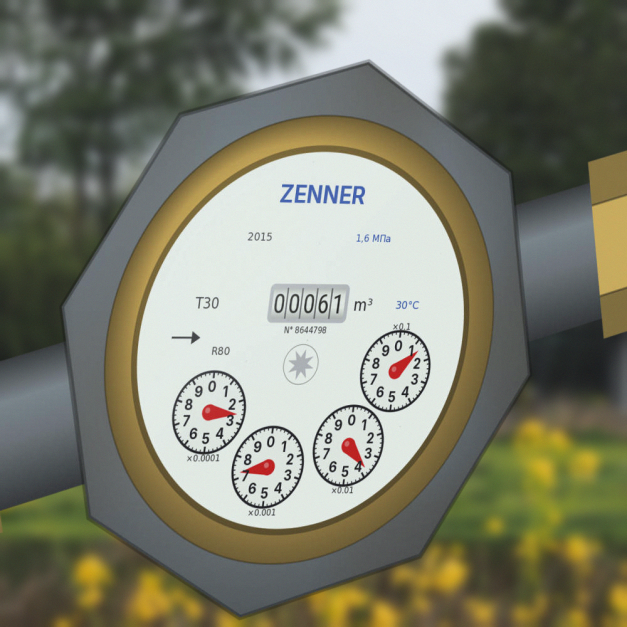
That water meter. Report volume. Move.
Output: 61.1372 m³
